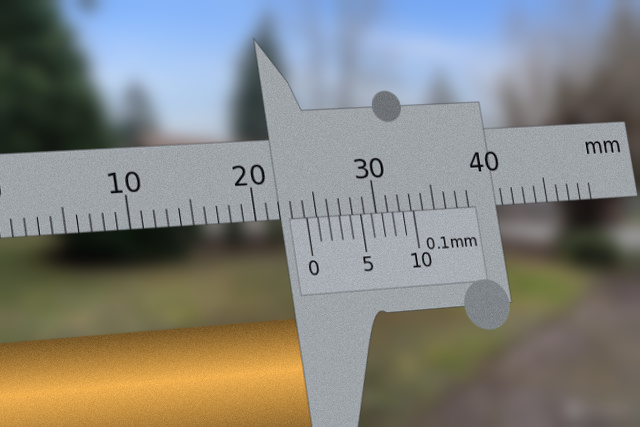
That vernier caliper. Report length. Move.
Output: 24.2 mm
